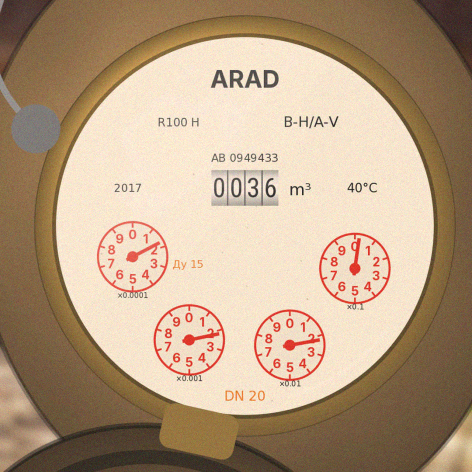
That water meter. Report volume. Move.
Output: 36.0221 m³
